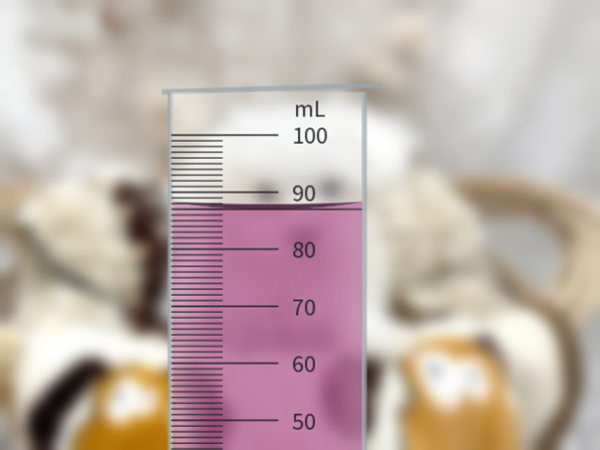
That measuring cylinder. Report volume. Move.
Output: 87 mL
